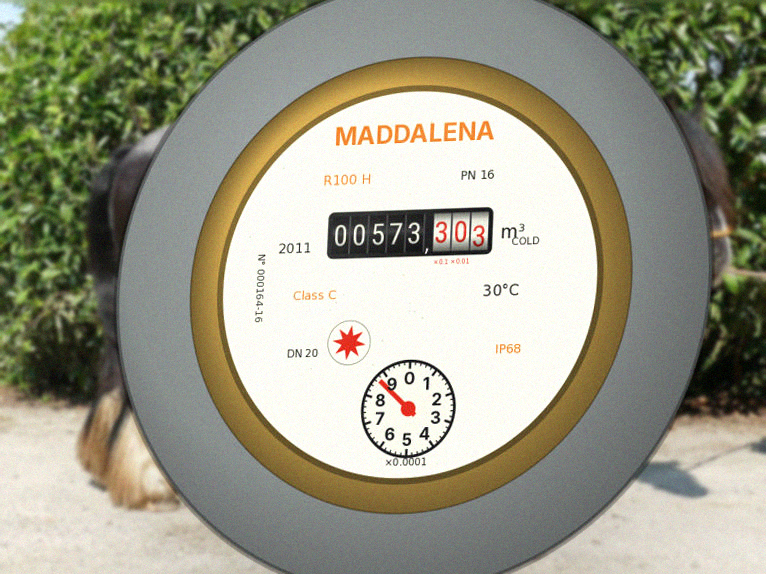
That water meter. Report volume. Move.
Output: 573.3028 m³
